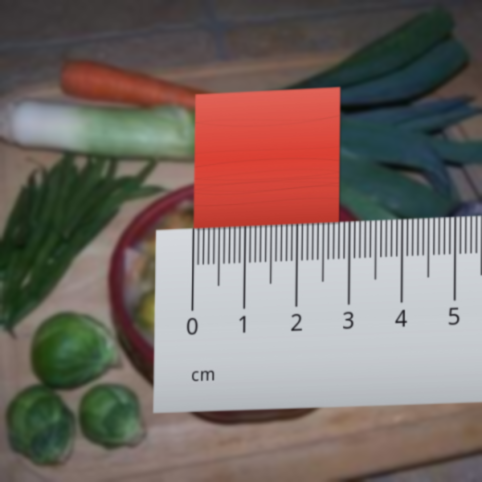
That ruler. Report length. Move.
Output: 2.8 cm
